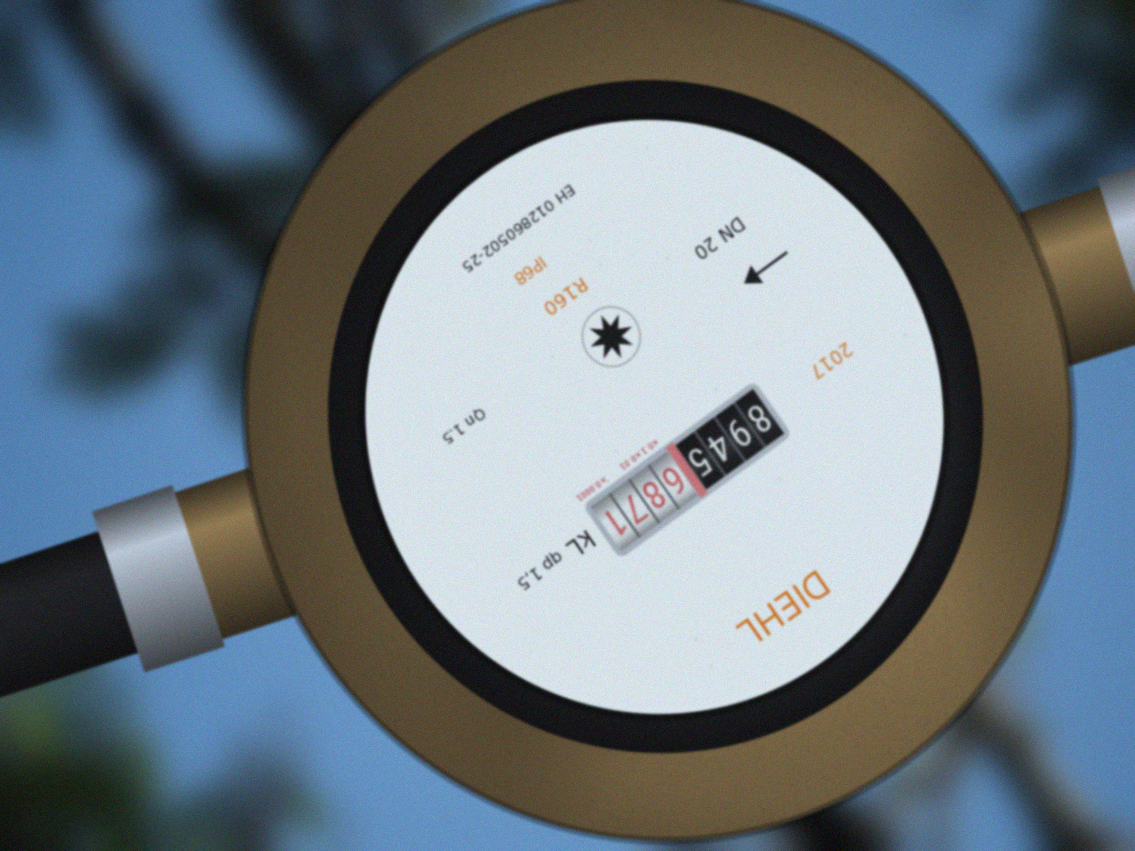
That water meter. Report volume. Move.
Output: 8945.6871 kL
